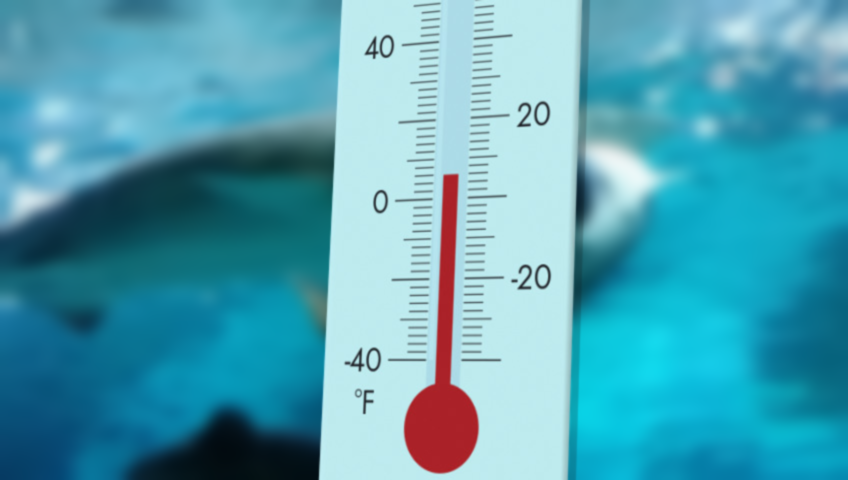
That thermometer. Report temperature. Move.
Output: 6 °F
